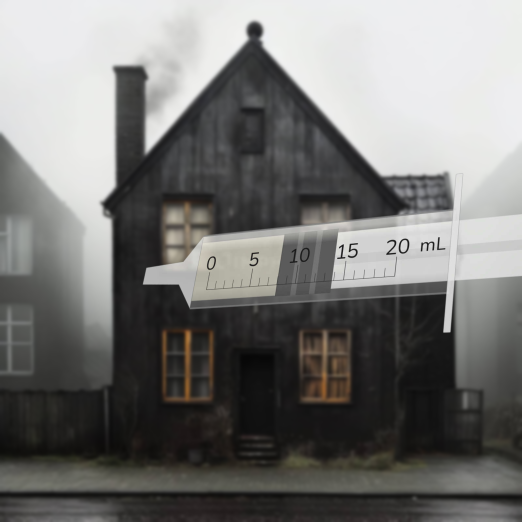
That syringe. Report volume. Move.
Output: 8 mL
